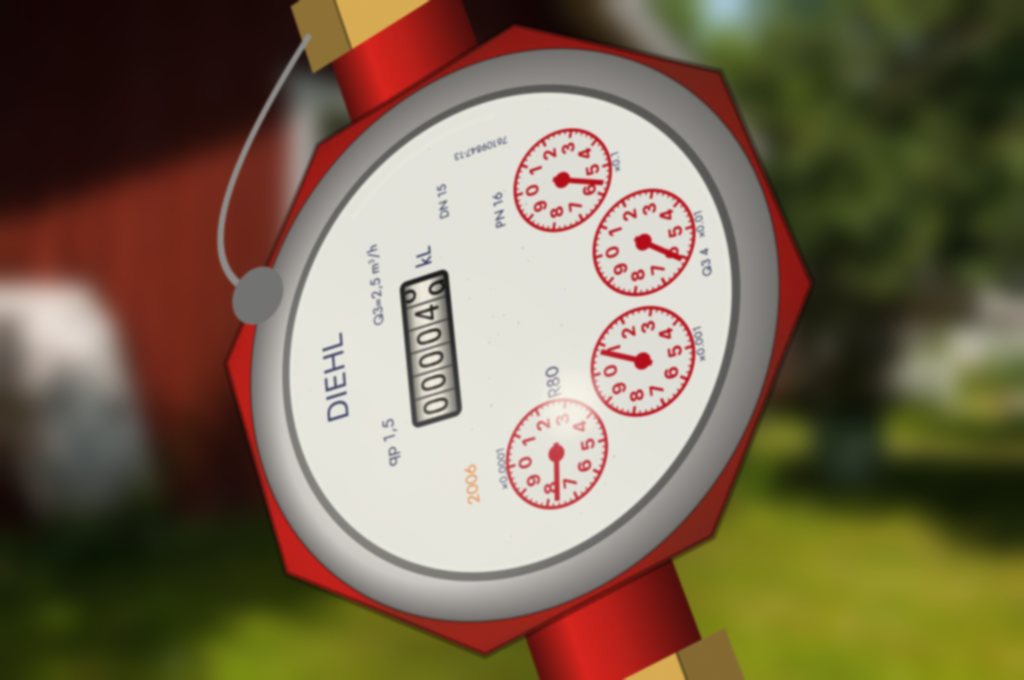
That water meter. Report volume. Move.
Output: 48.5607 kL
